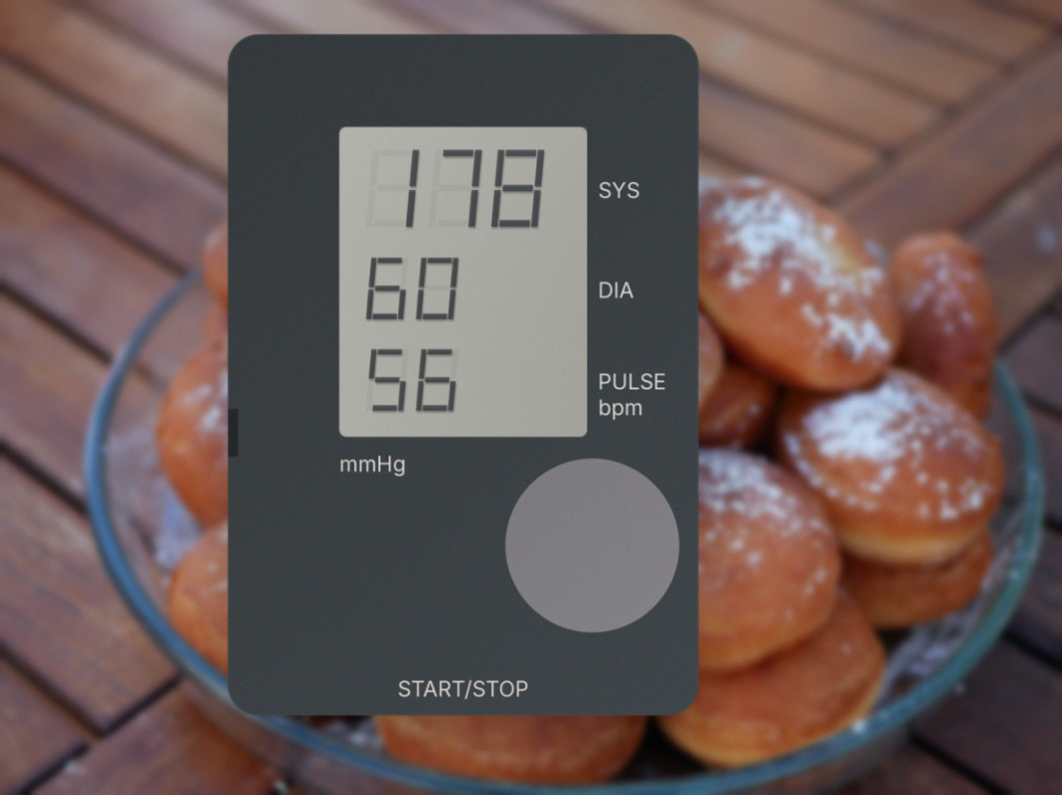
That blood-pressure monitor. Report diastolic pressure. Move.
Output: 60 mmHg
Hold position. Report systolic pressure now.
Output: 178 mmHg
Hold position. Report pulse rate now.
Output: 56 bpm
